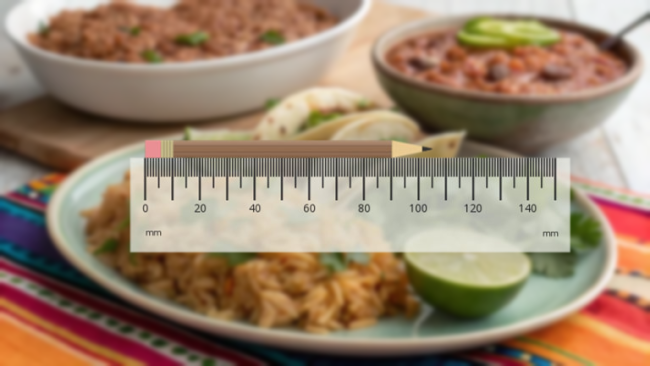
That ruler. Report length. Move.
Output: 105 mm
